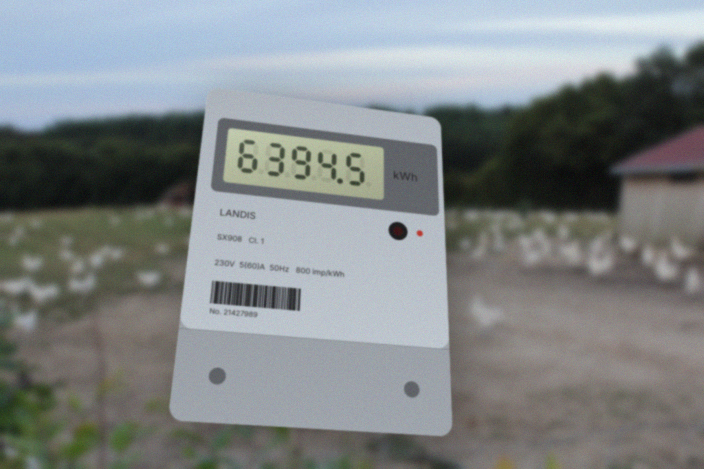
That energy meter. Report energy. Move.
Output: 6394.5 kWh
